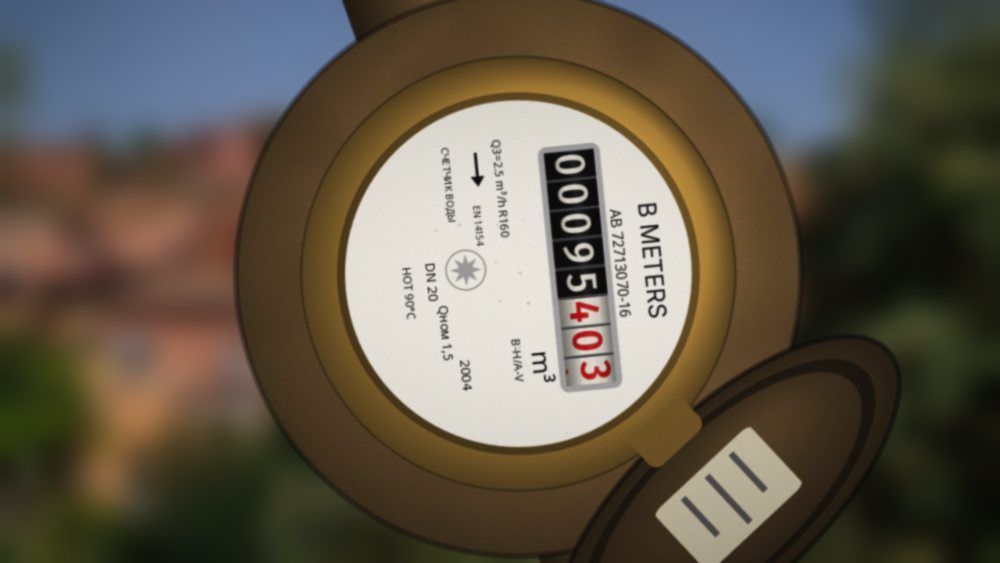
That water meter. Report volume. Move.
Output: 95.403 m³
